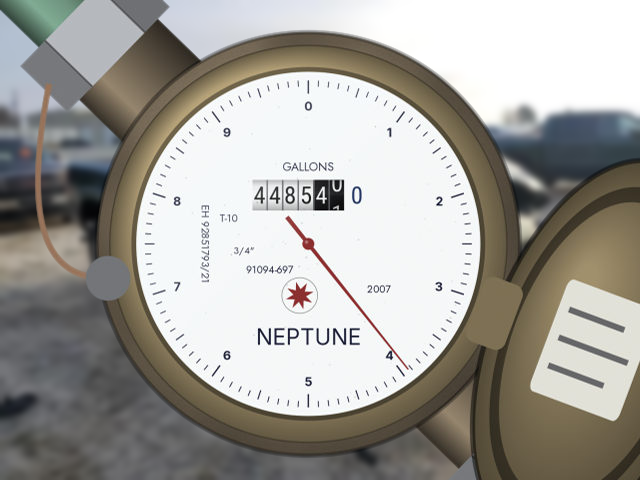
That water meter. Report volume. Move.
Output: 4485403.9 gal
